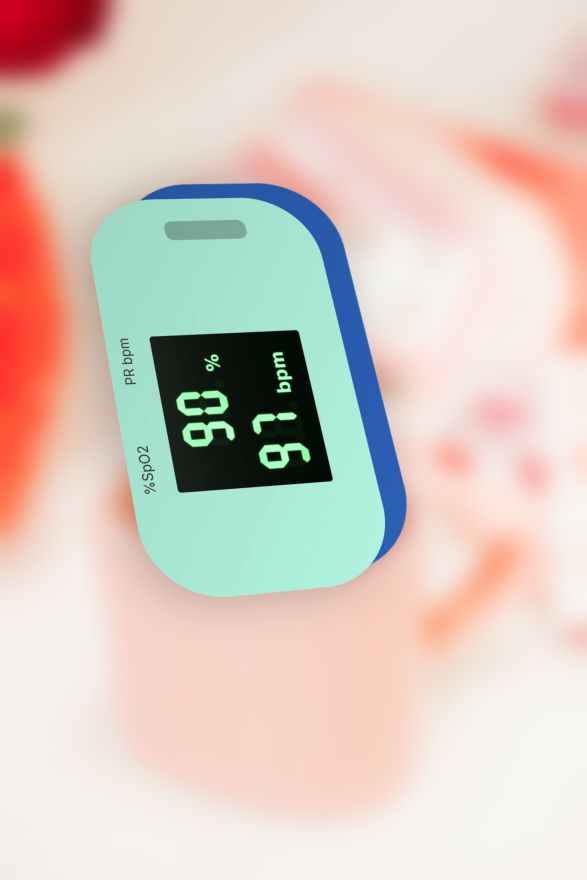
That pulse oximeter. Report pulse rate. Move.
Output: 97 bpm
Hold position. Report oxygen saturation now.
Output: 90 %
